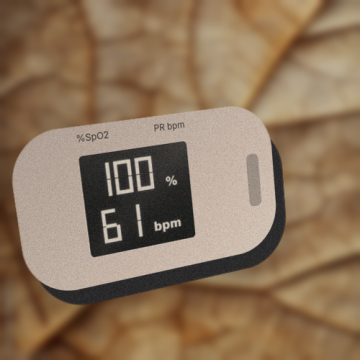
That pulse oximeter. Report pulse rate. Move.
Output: 61 bpm
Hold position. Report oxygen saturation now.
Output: 100 %
